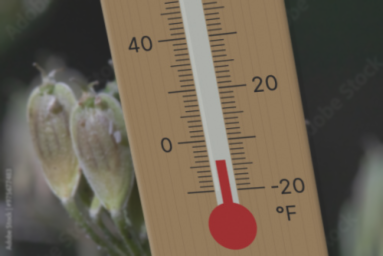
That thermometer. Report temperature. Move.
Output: -8 °F
